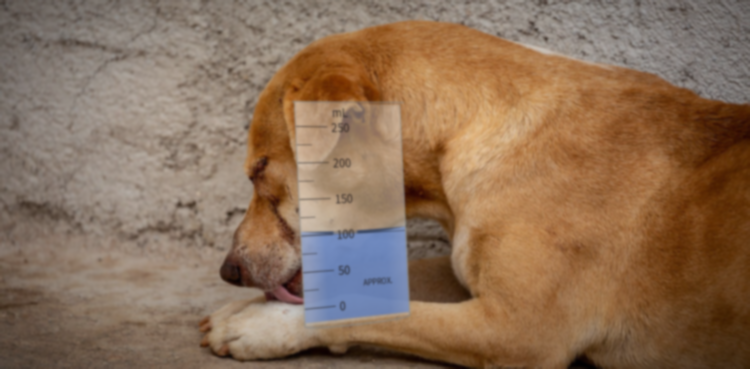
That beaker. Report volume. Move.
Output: 100 mL
